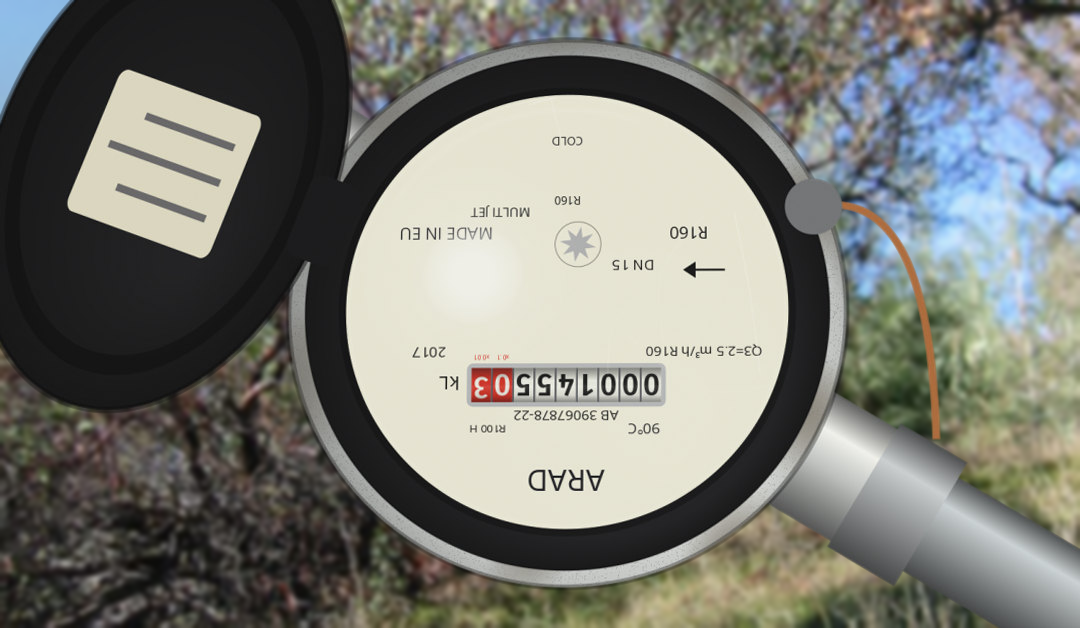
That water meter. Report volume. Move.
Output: 1455.03 kL
